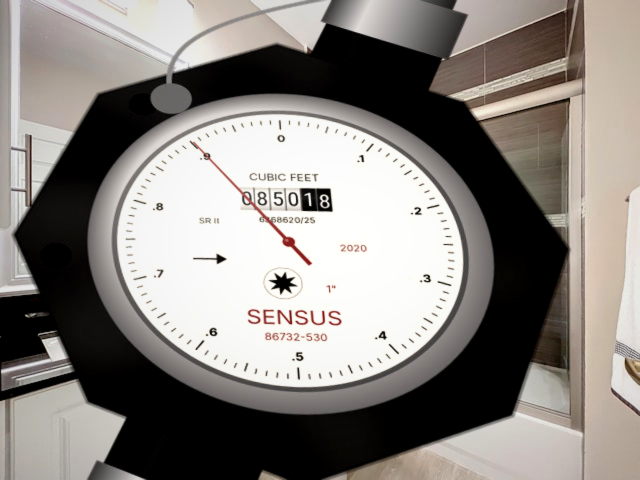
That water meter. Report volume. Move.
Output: 85017.90 ft³
